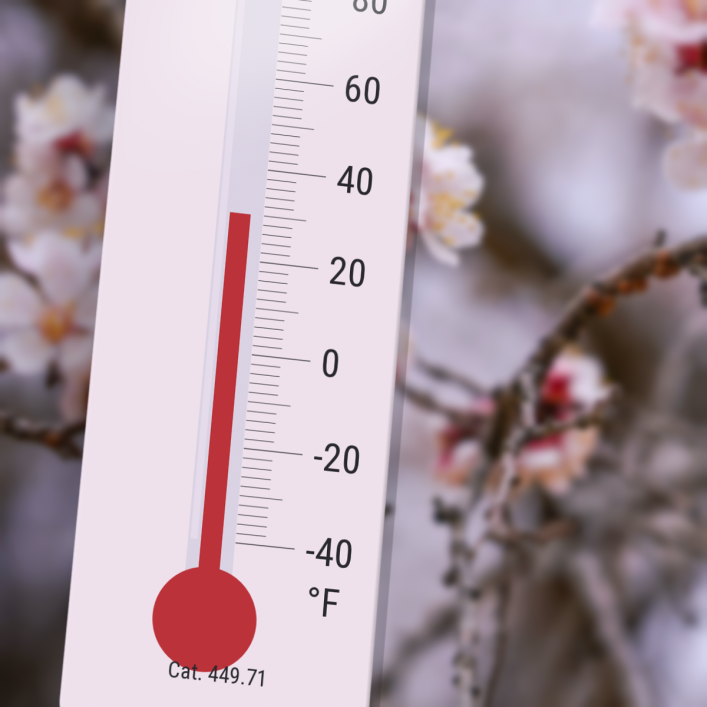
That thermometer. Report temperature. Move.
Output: 30 °F
